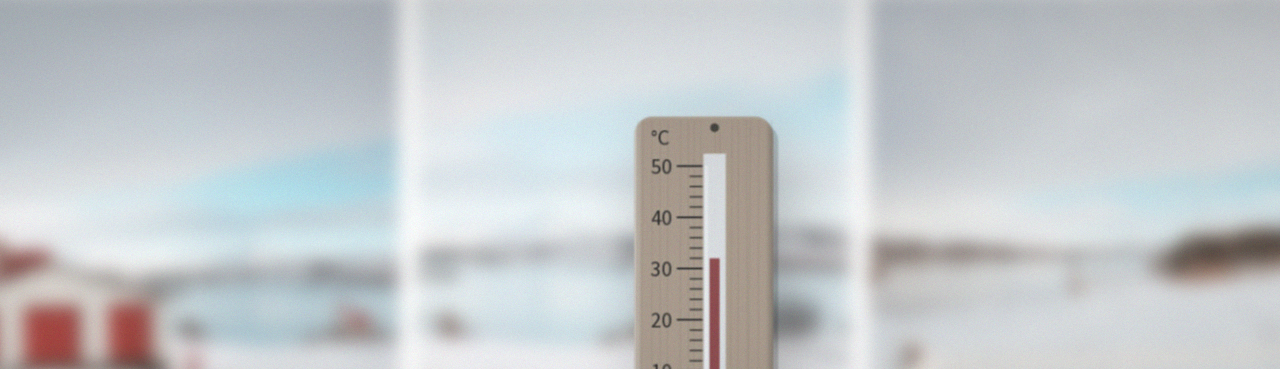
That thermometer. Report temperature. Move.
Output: 32 °C
